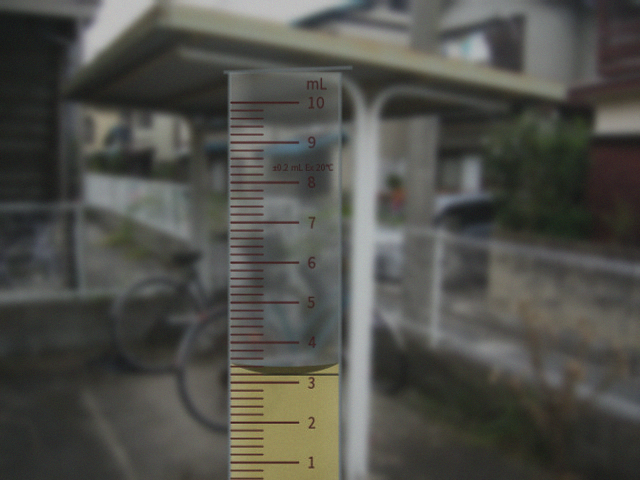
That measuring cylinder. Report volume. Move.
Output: 3.2 mL
